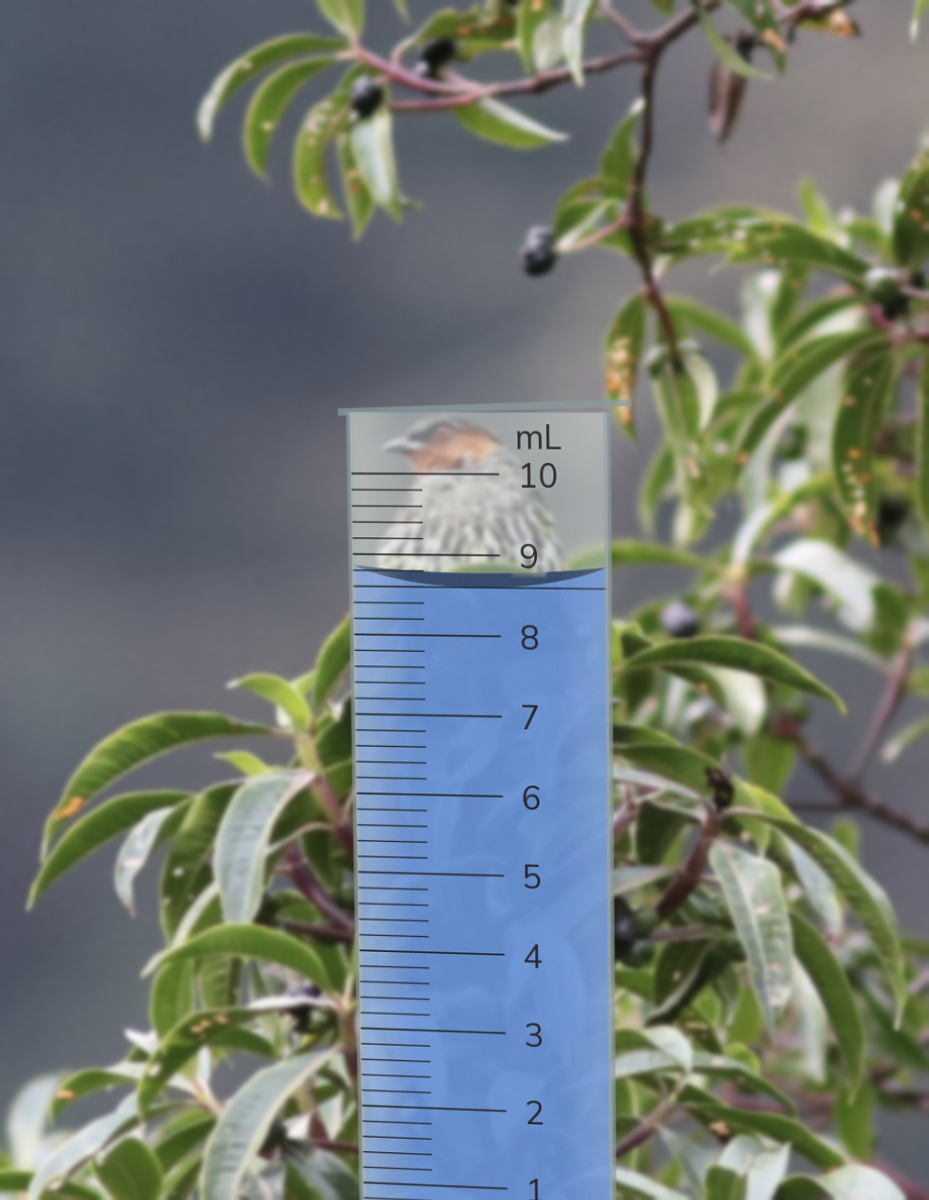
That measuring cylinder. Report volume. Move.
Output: 8.6 mL
